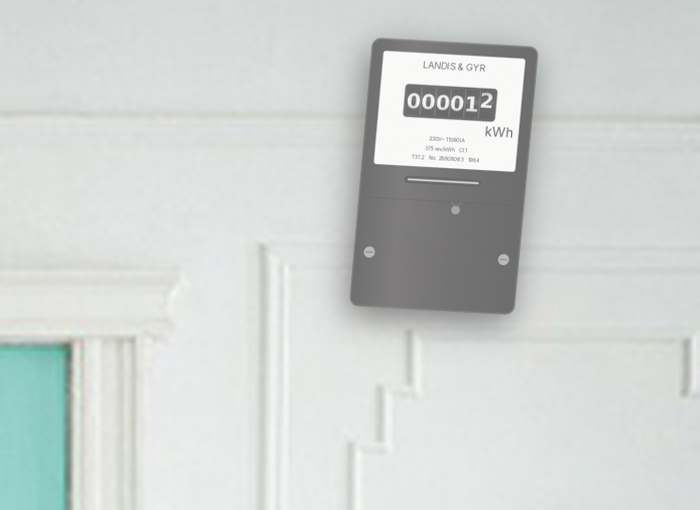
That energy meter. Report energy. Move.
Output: 12 kWh
